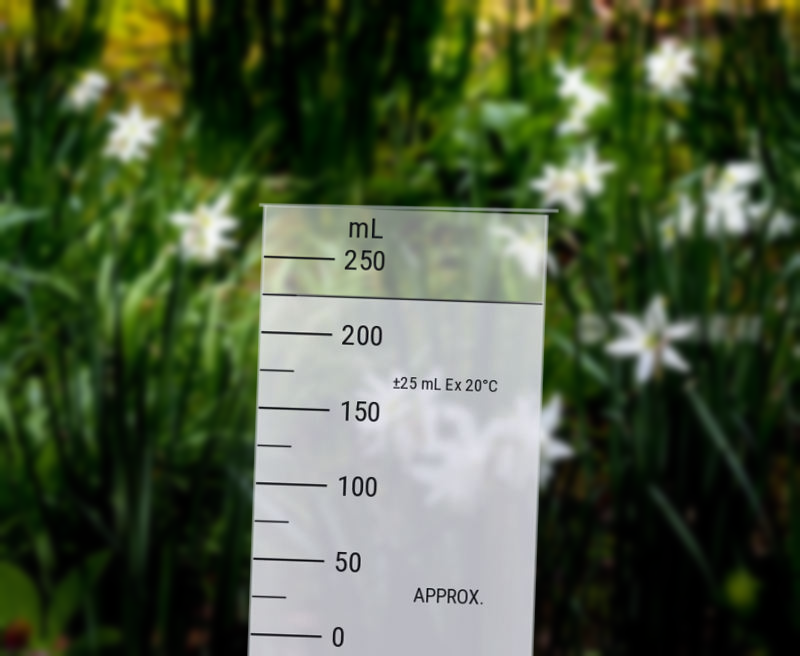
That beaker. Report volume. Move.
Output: 225 mL
